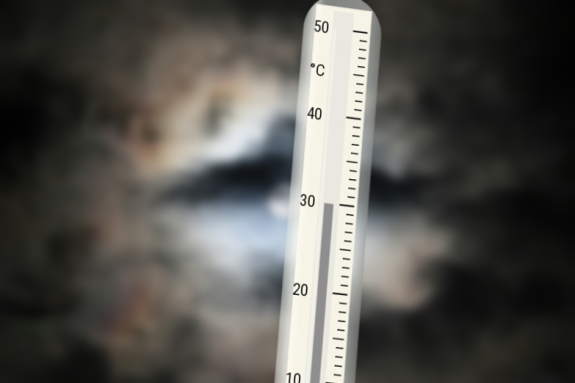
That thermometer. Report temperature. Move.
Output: 30 °C
